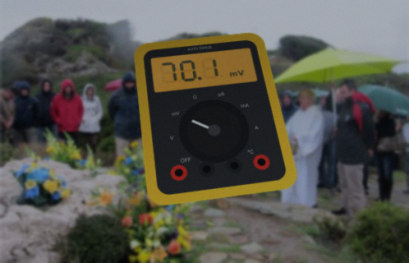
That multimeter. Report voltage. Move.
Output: 70.1 mV
